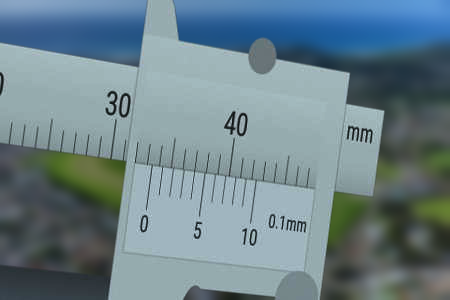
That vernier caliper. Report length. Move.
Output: 33.4 mm
